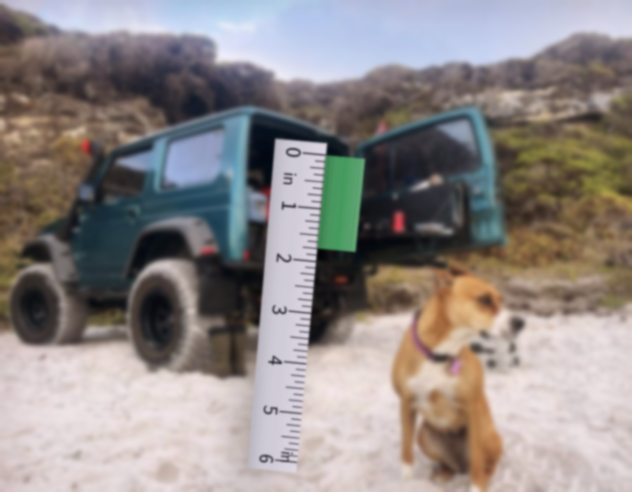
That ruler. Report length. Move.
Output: 1.75 in
